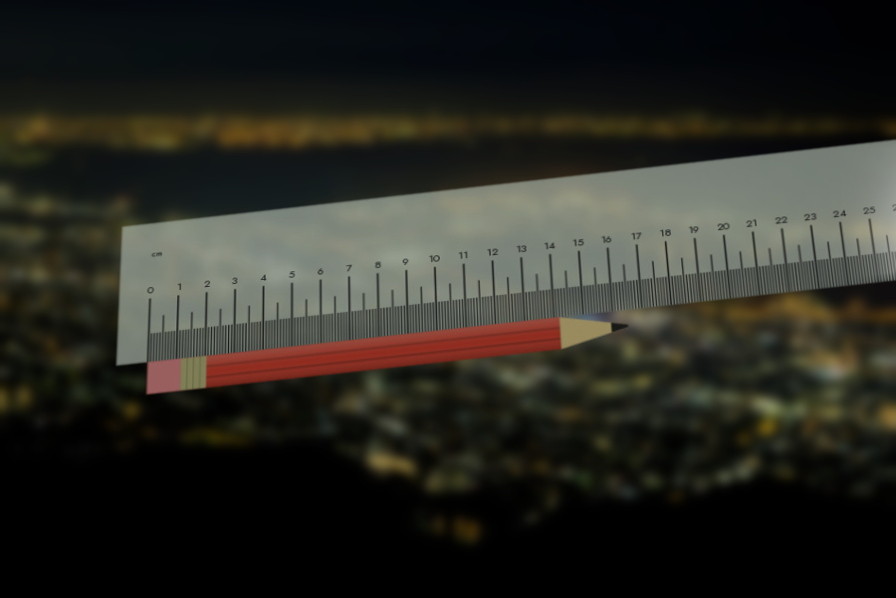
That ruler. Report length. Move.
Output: 16.5 cm
